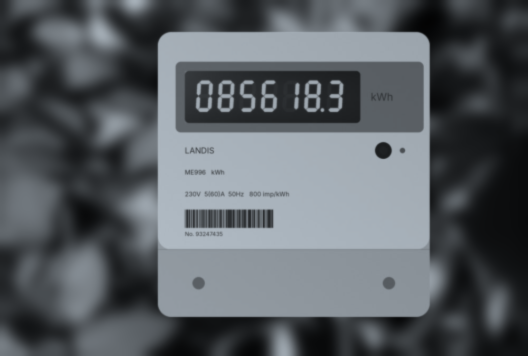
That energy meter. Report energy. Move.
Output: 85618.3 kWh
